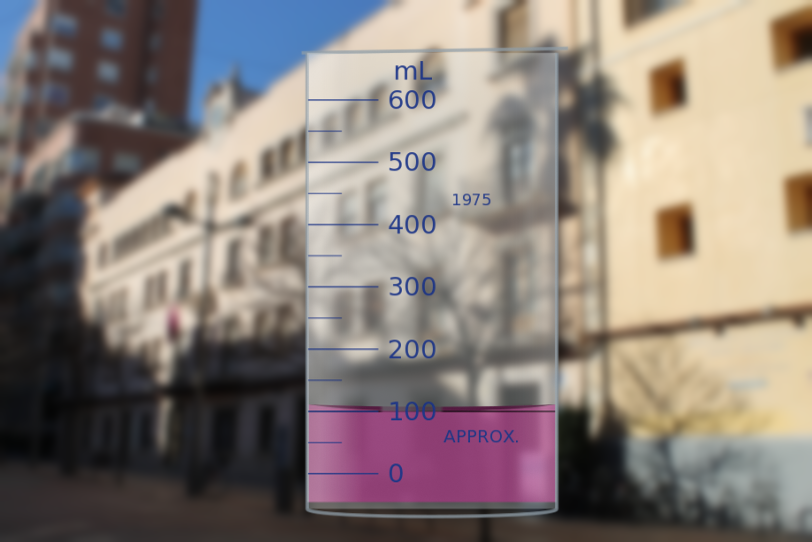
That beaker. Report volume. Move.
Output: 100 mL
